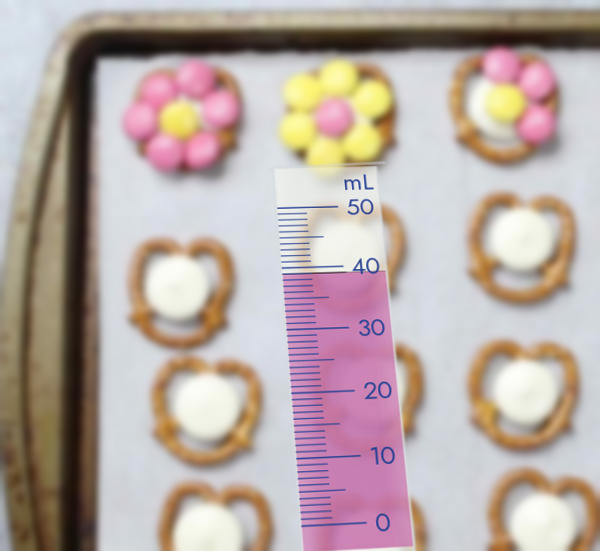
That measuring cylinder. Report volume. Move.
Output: 39 mL
